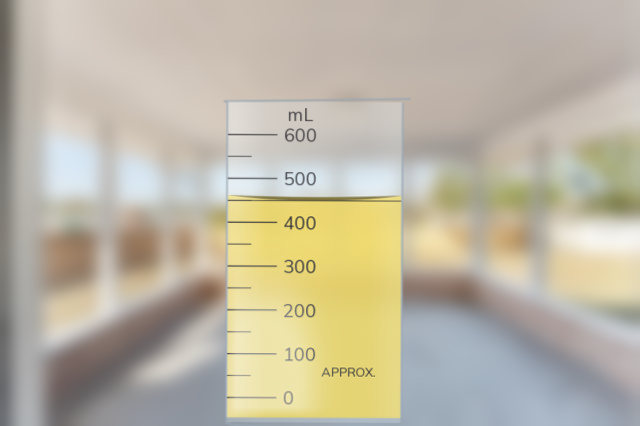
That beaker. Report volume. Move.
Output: 450 mL
